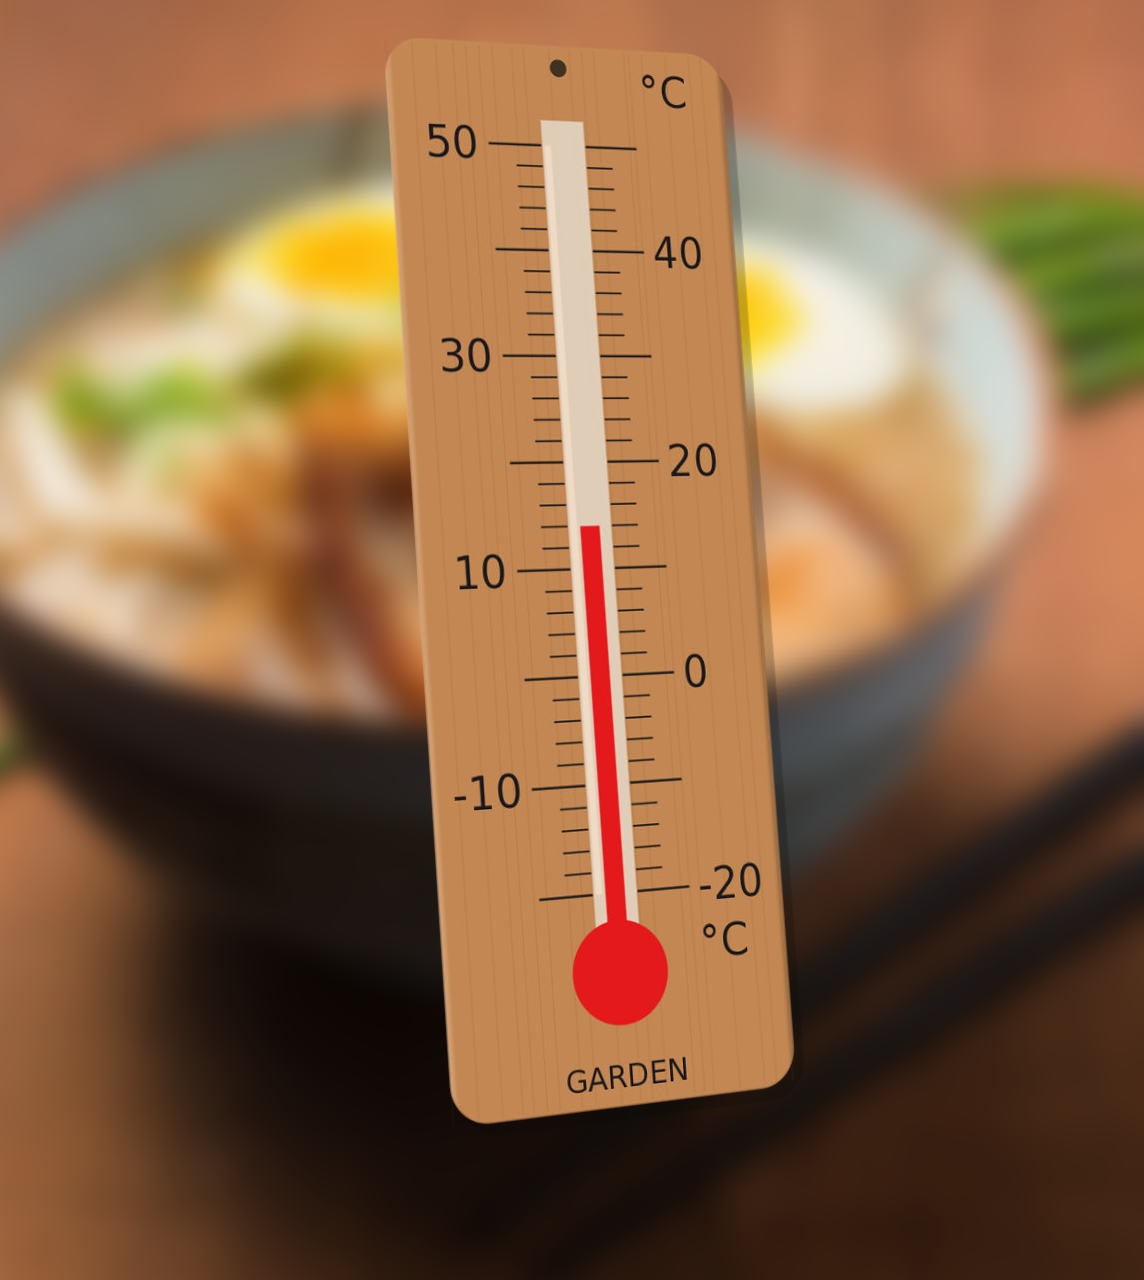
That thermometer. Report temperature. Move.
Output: 14 °C
